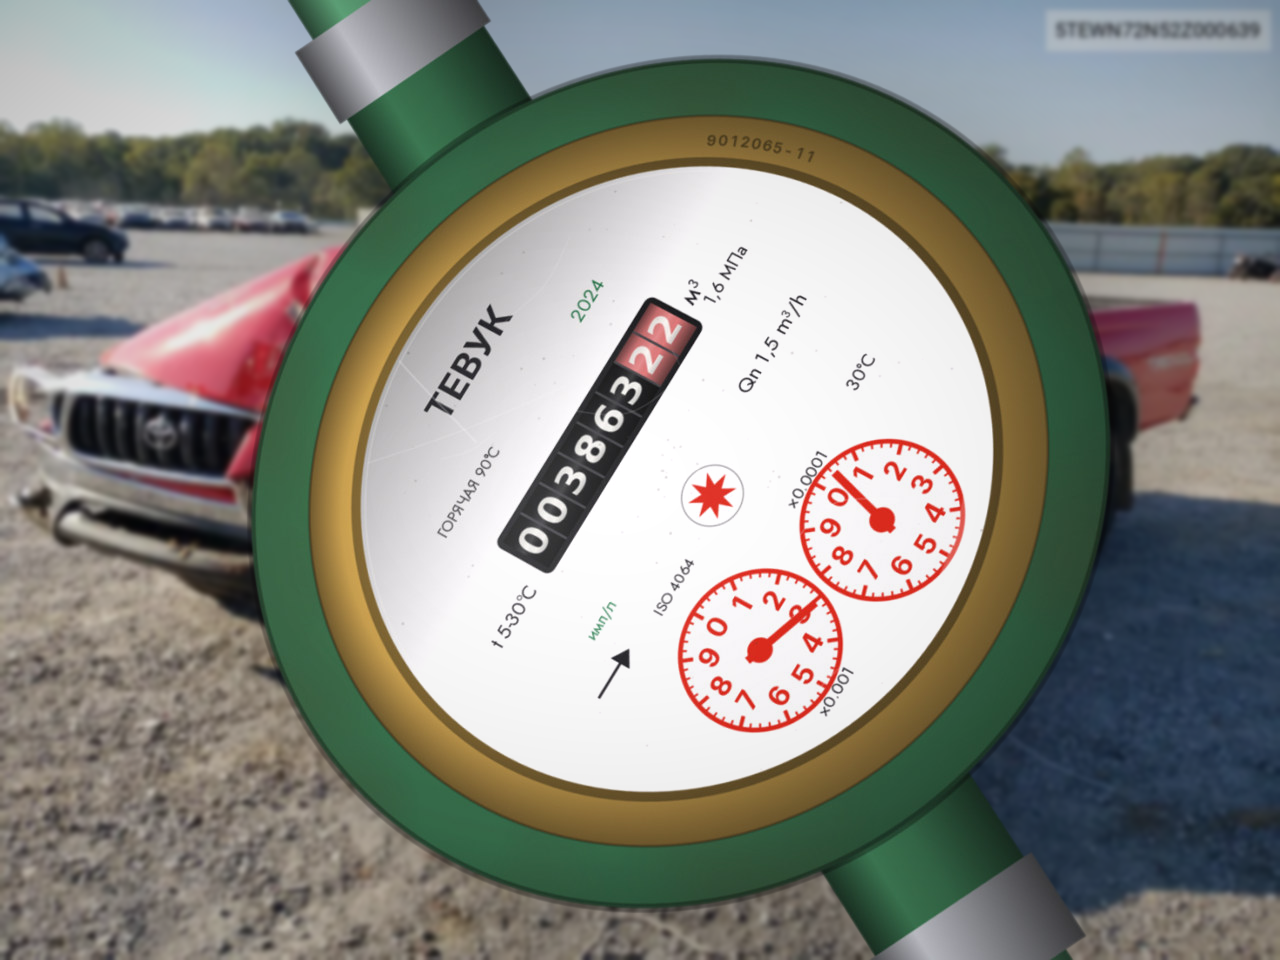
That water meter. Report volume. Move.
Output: 3863.2230 m³
